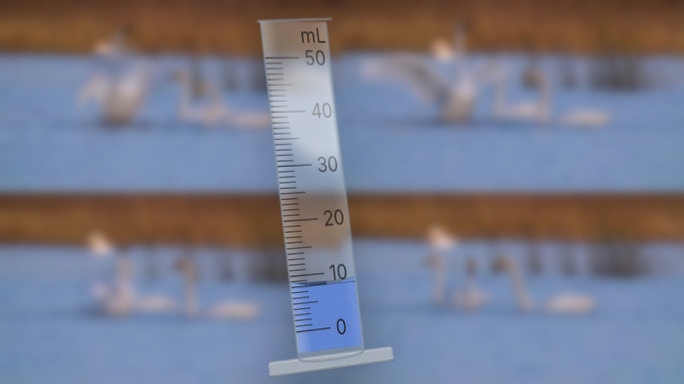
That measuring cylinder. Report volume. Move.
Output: 8 mL
